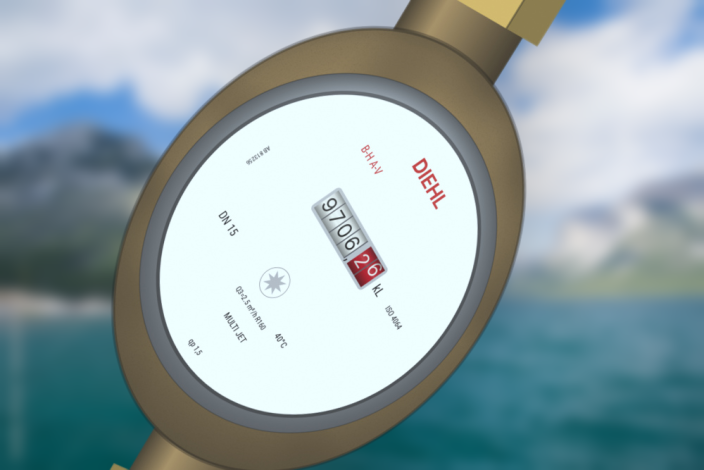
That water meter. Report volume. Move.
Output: 9706.26 kL
